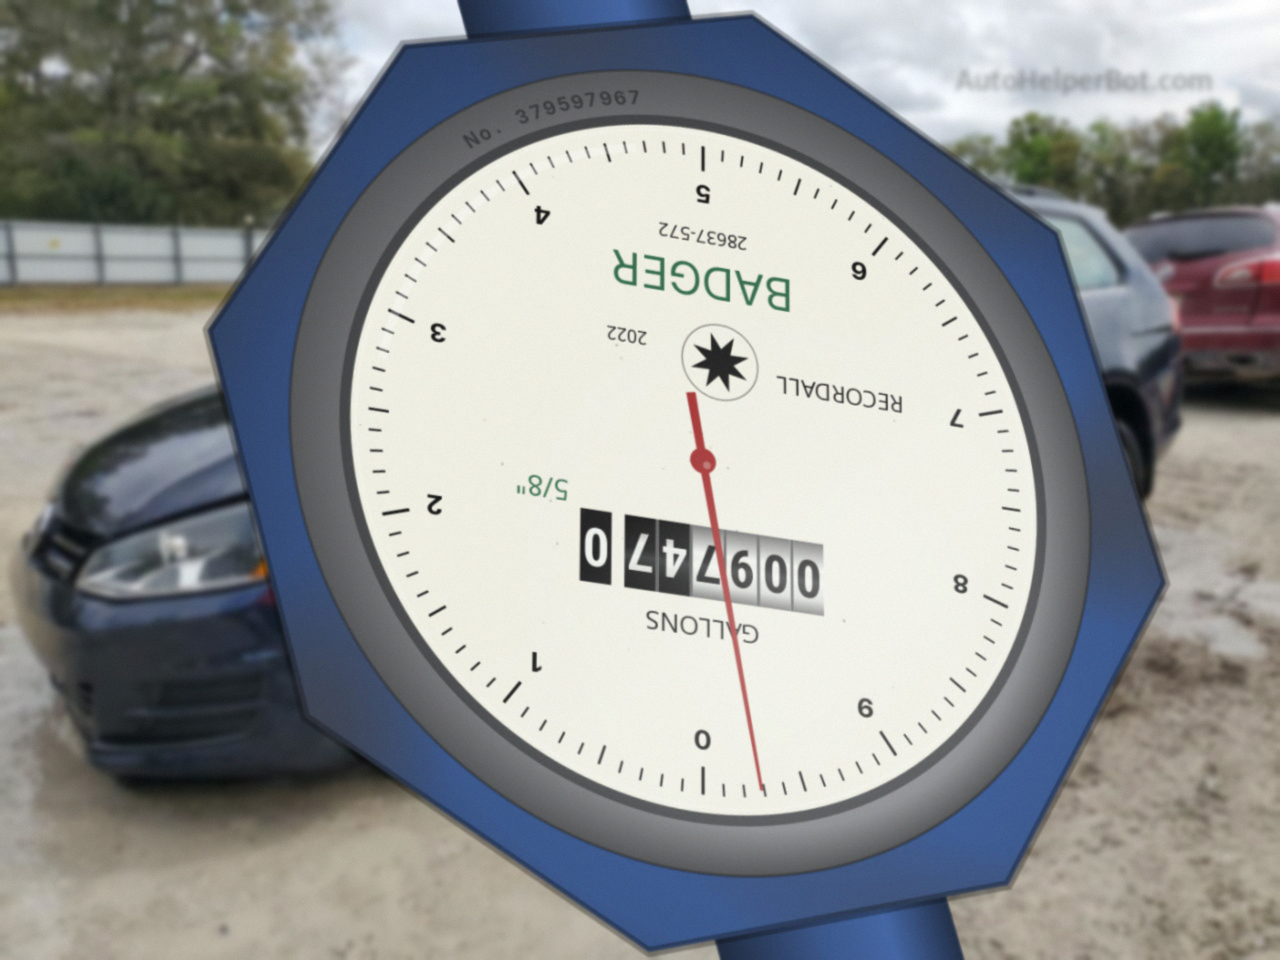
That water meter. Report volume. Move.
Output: 97469.7 gal
